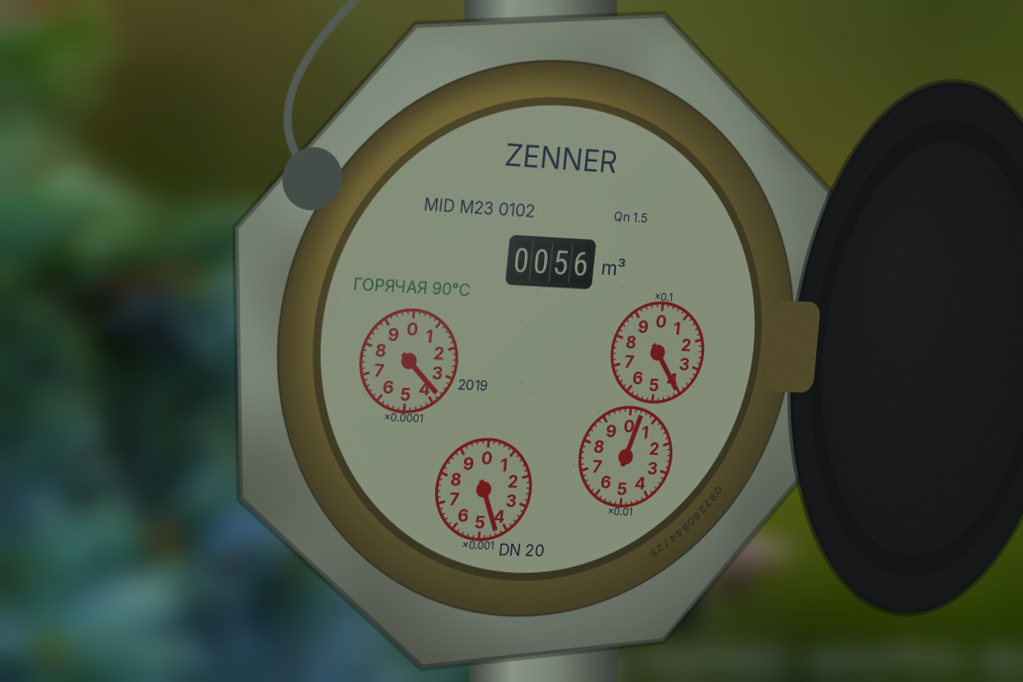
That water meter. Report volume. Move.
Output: 56.4043 m³
